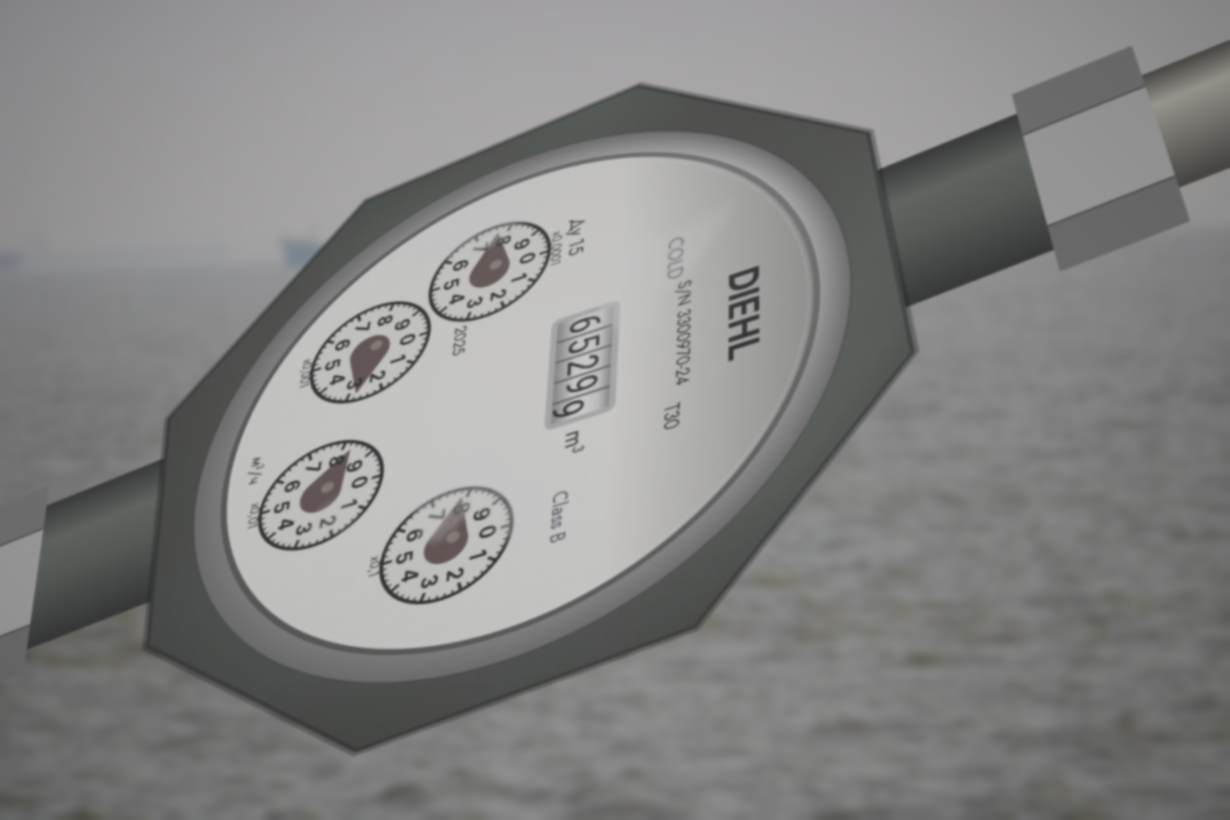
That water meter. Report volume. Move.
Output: 65298.7827 m³
